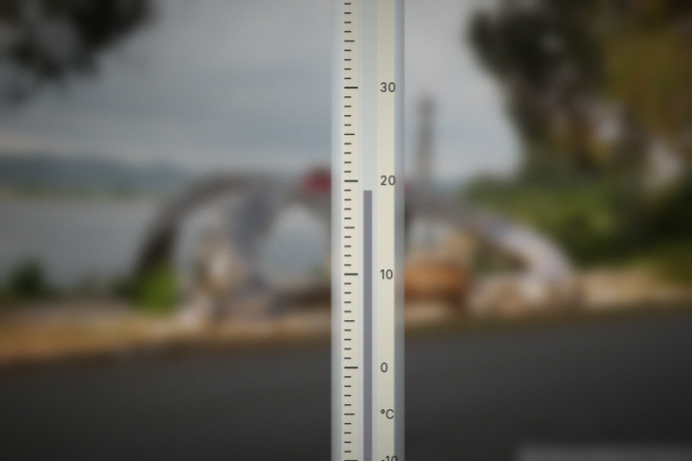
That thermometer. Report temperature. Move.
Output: 19 °C
